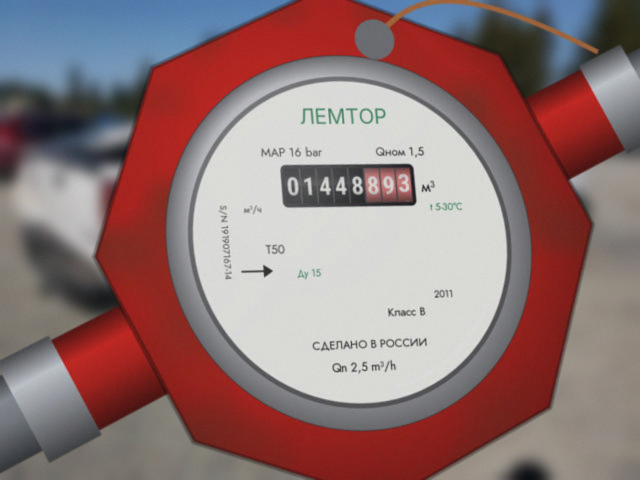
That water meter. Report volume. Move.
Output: 1448.893 m³
